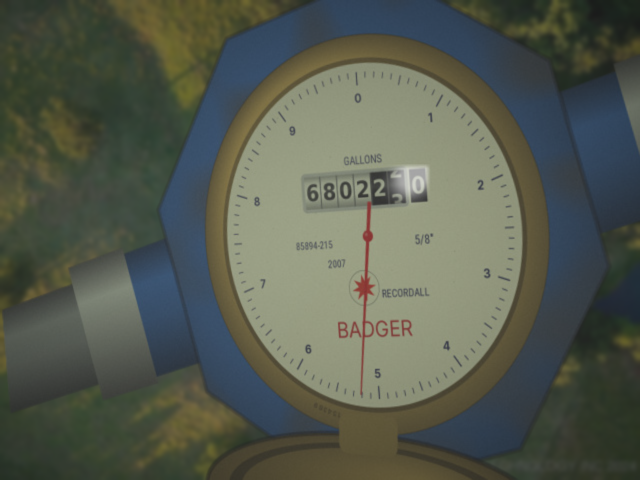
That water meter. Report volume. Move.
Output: 6802225.2 gal
